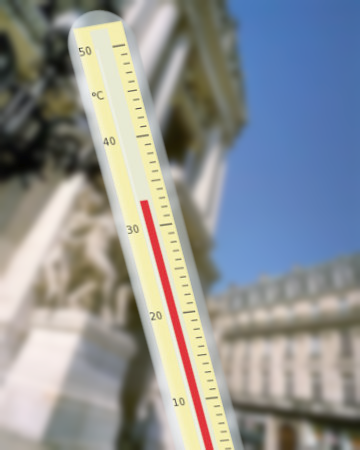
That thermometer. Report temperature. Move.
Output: 33 °C
